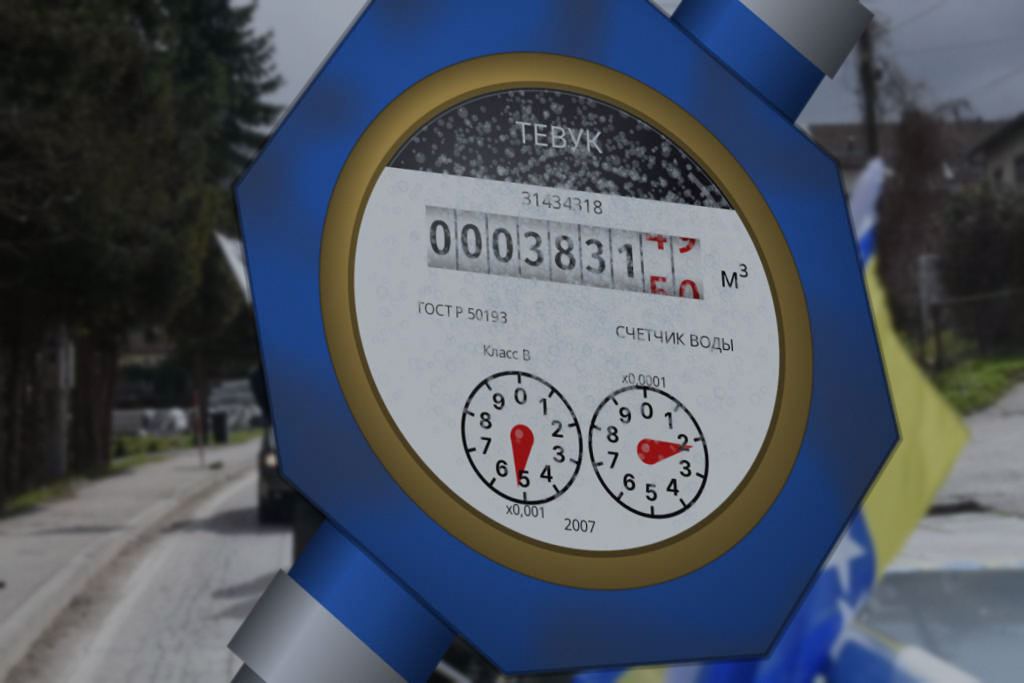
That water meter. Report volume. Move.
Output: 3831.4952 m³
